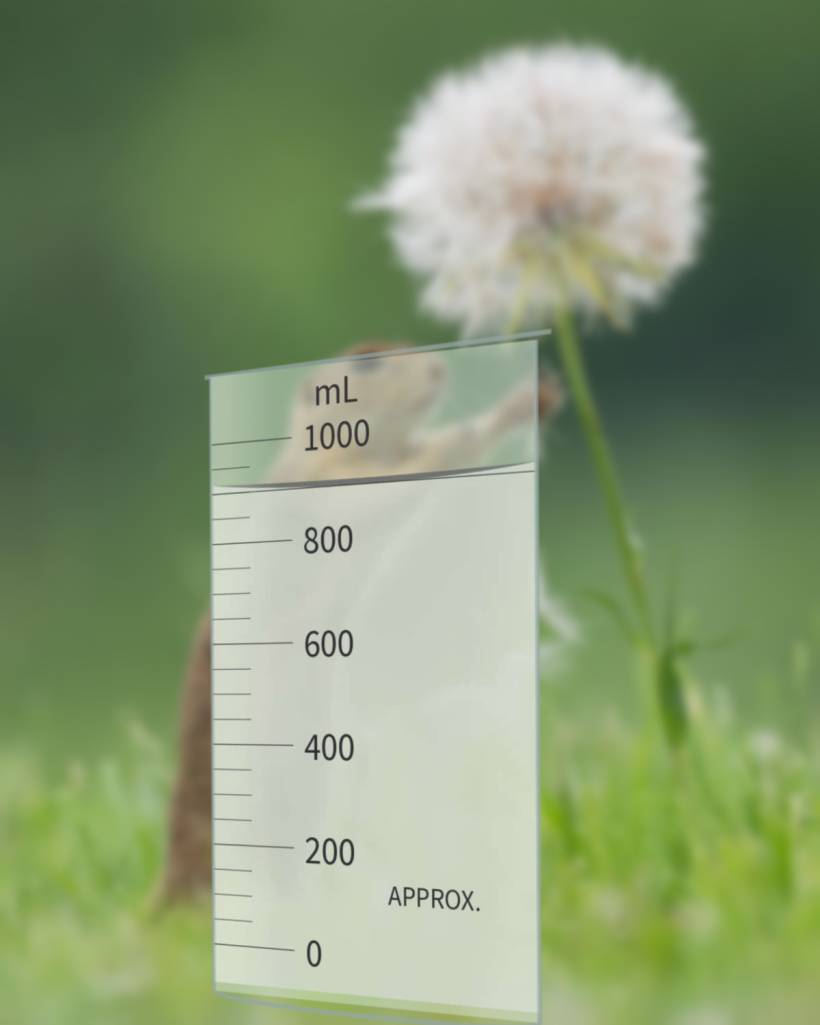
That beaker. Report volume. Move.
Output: 900 mL
